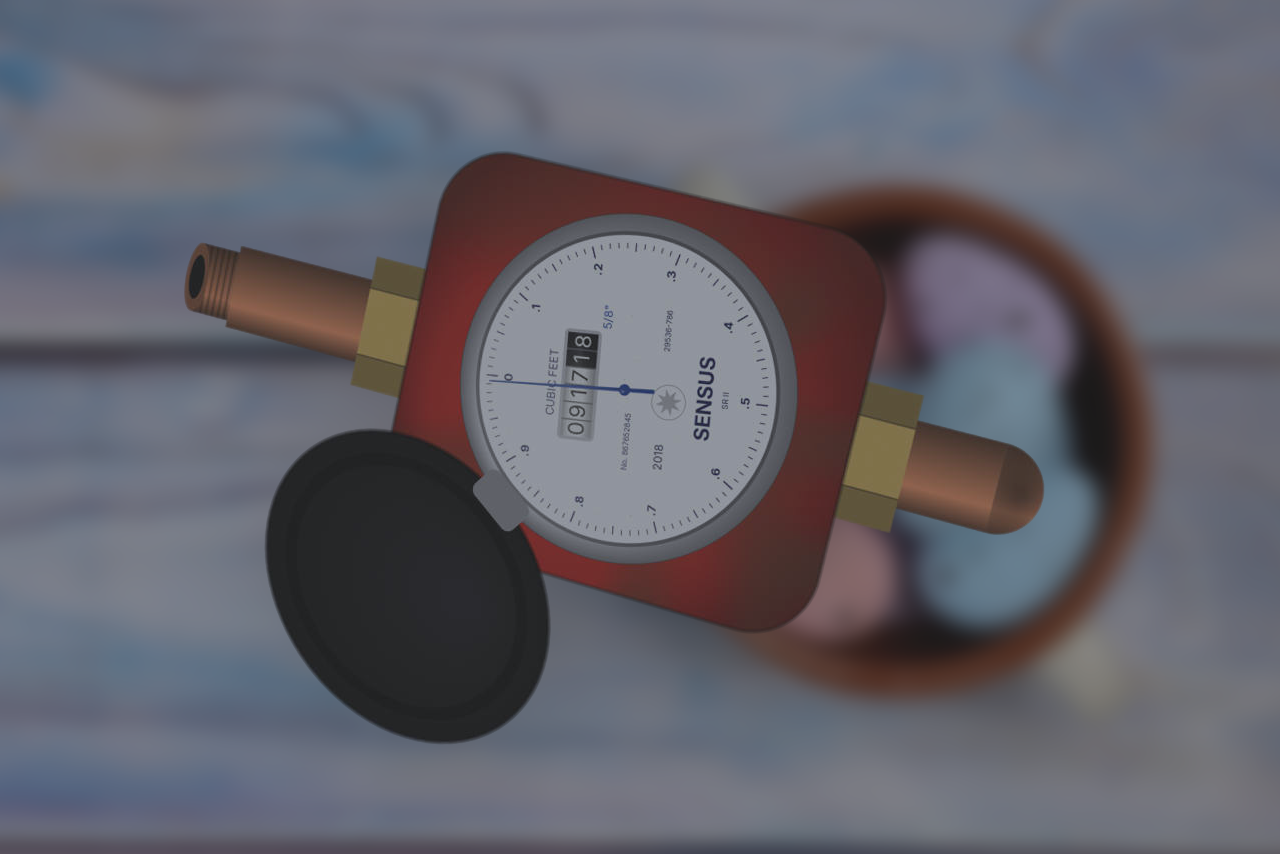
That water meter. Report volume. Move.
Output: 91717.99 ft³
